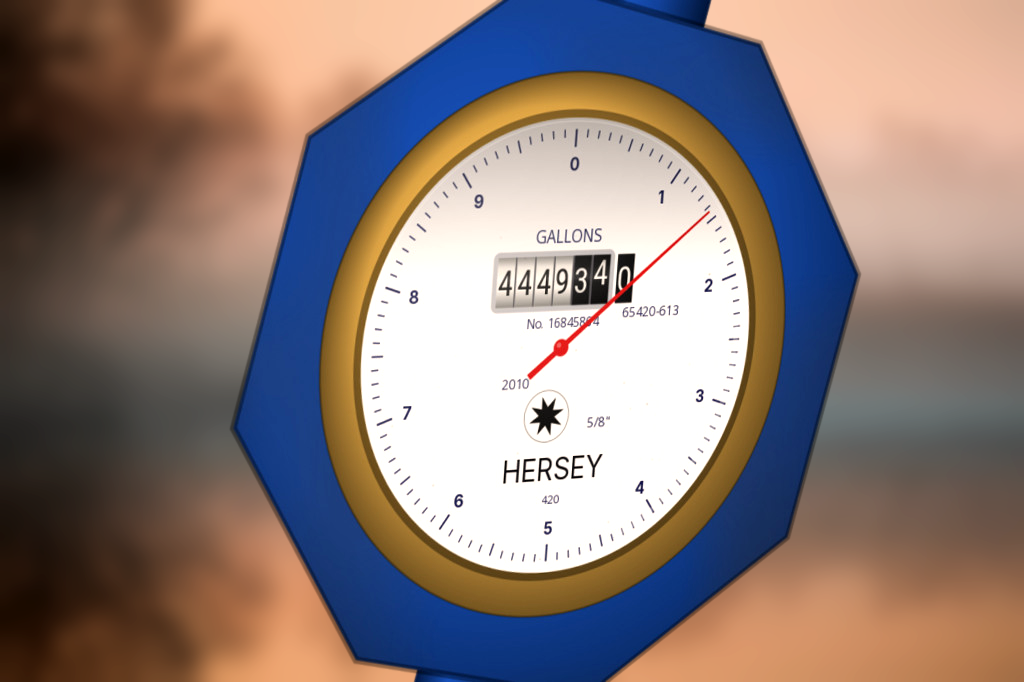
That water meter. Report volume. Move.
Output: 4449341.4 gal
